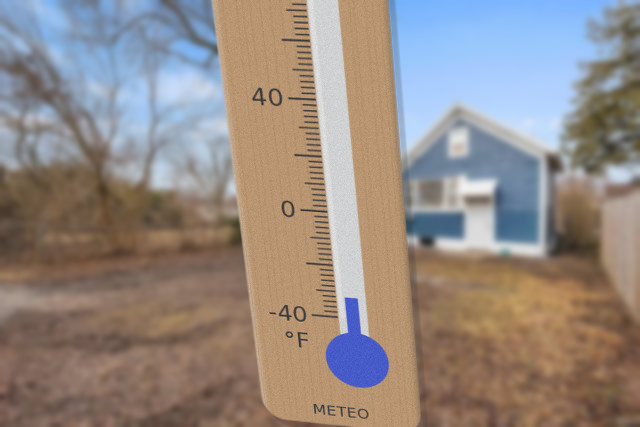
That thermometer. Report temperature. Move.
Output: -32 °F
